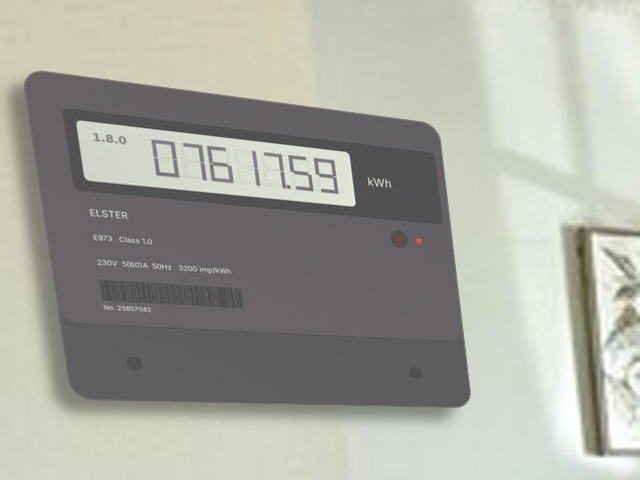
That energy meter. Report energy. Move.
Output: 7617.59 kWh
